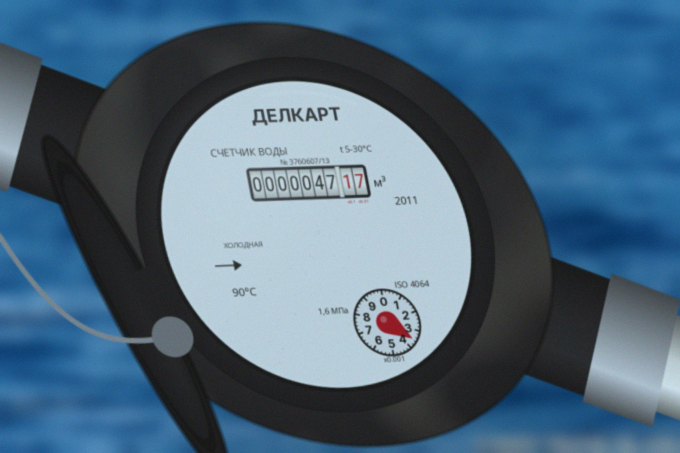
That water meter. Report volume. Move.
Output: 47.173 m³
